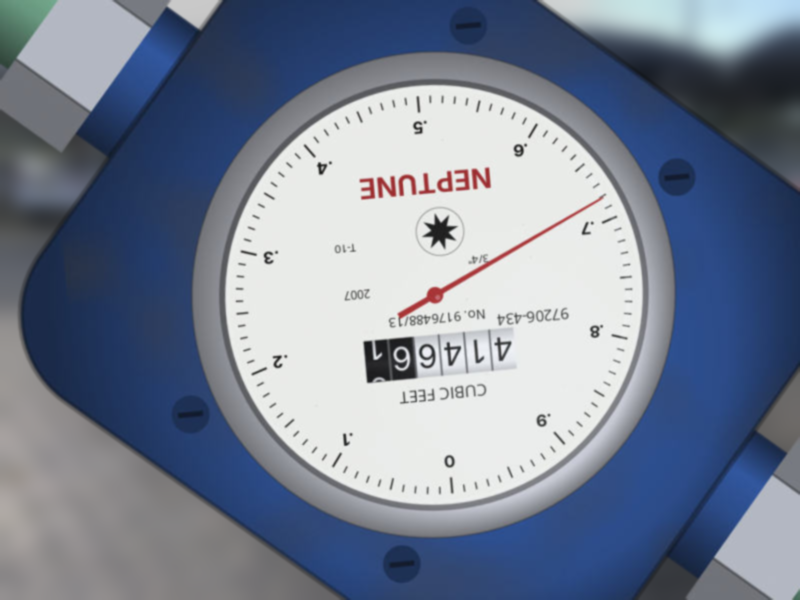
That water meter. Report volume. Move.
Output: 414660.68 ft³
